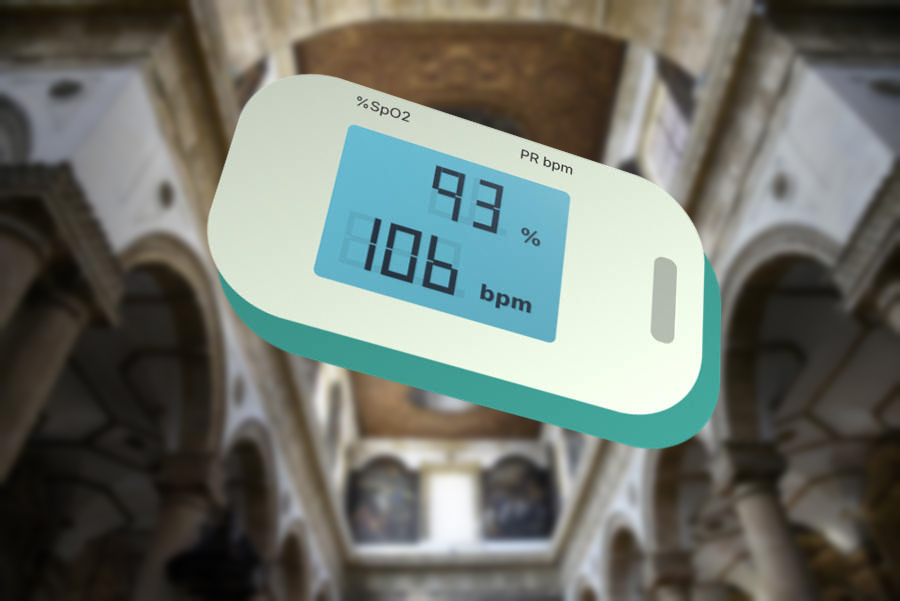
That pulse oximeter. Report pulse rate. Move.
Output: 106 bpm
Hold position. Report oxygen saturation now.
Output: 93 %
